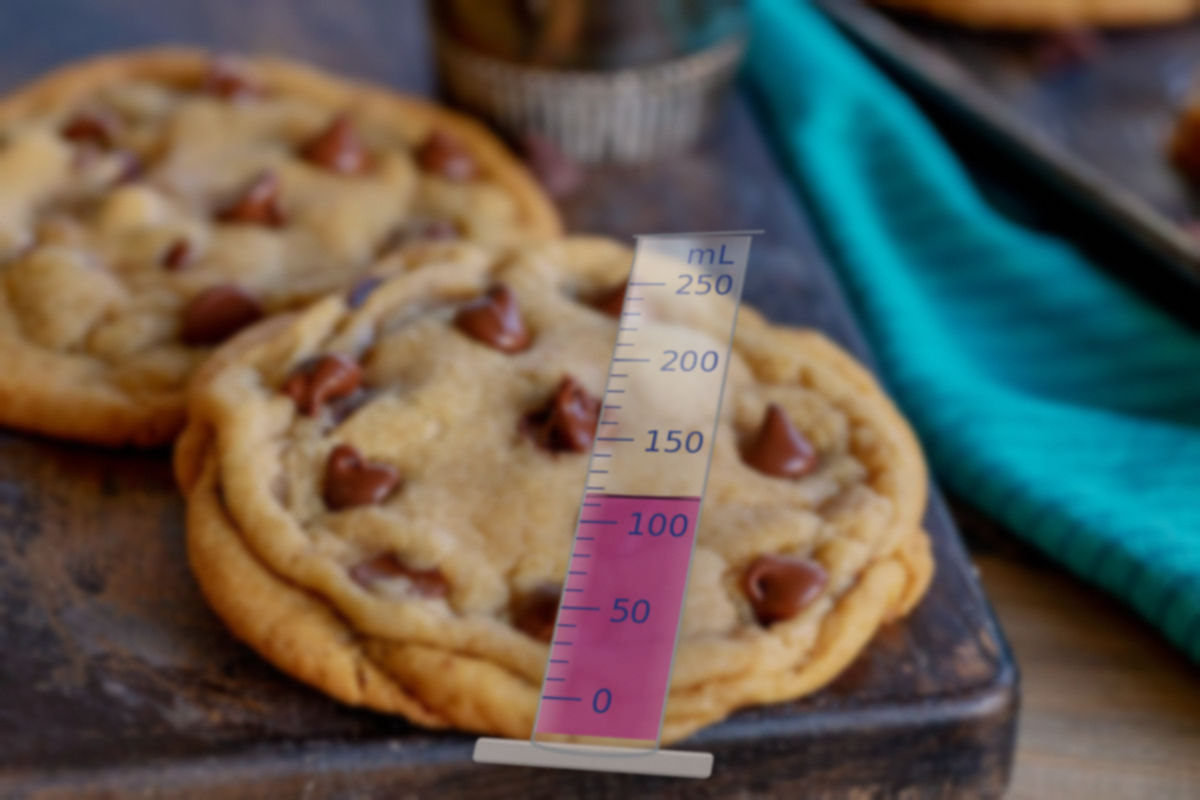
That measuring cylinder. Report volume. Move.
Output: 115 mL
